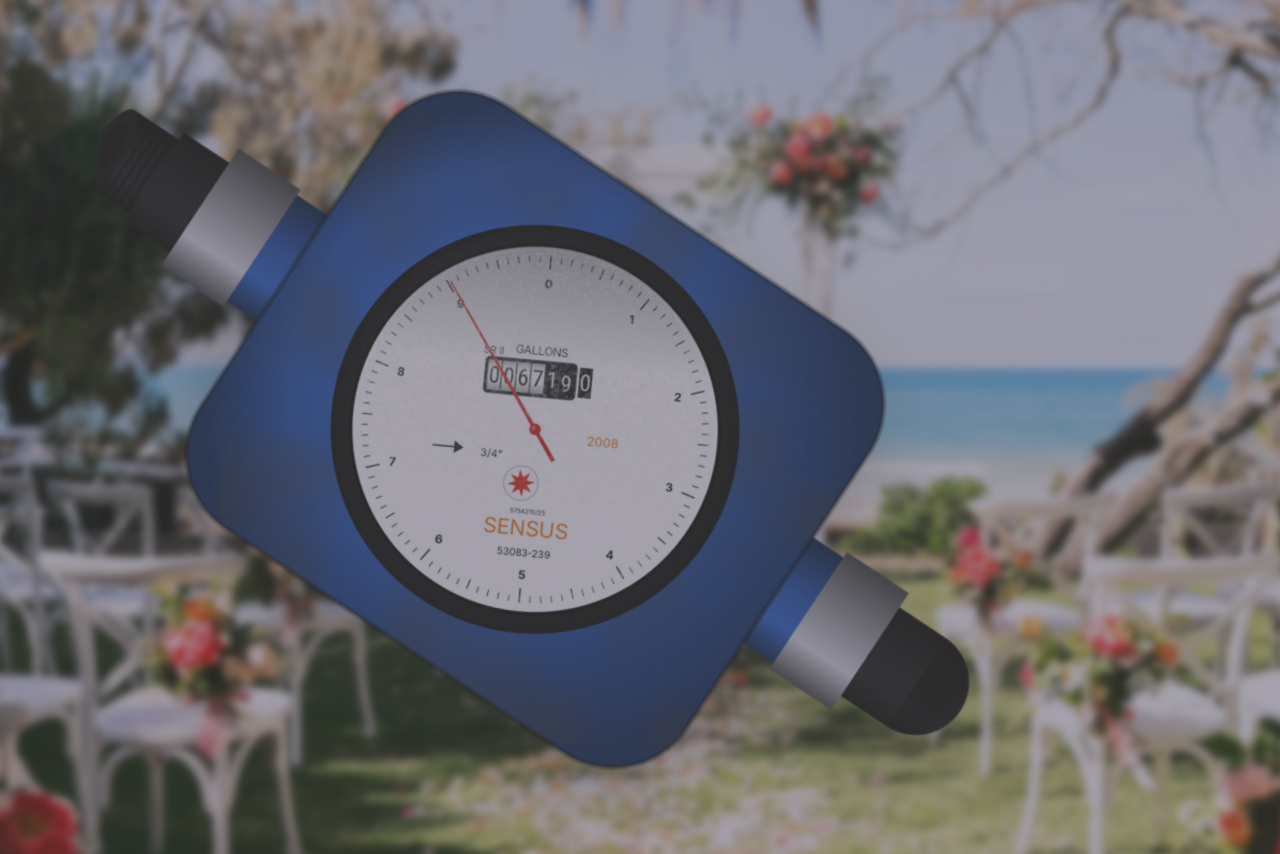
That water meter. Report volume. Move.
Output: 67189.0 gal
